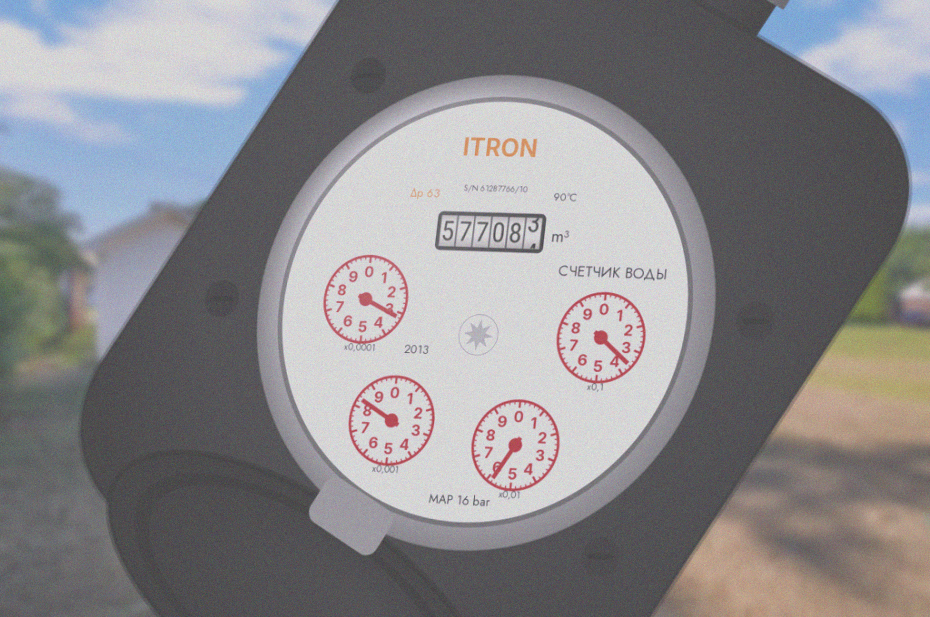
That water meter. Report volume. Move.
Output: 577083.3583 m³
